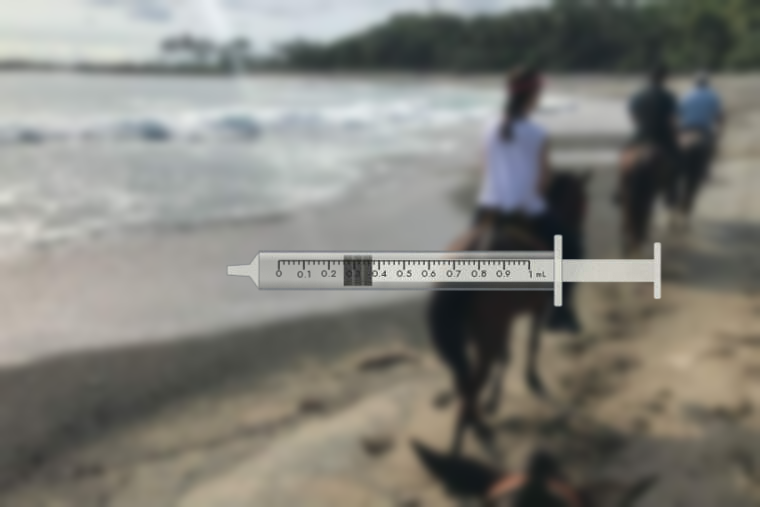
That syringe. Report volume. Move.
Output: 0.26 mL
